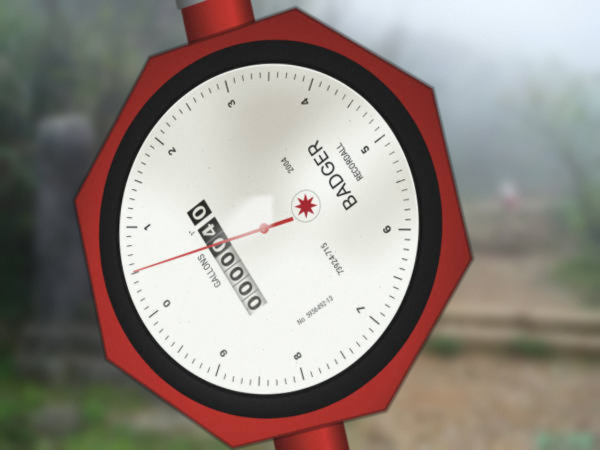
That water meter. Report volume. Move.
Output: 40.5 gal
